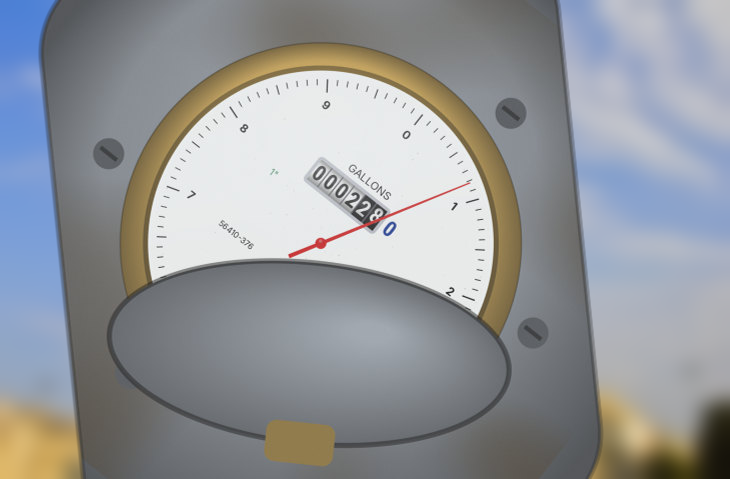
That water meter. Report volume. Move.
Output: 2280.8 gal
